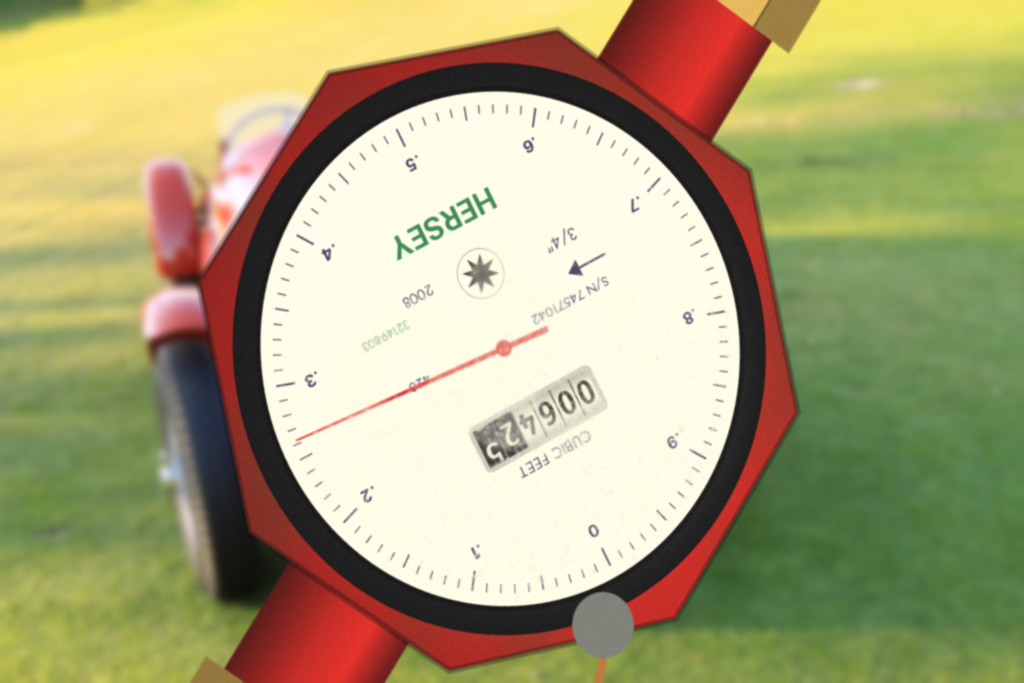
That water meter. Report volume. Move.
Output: 6425.26 ft³
